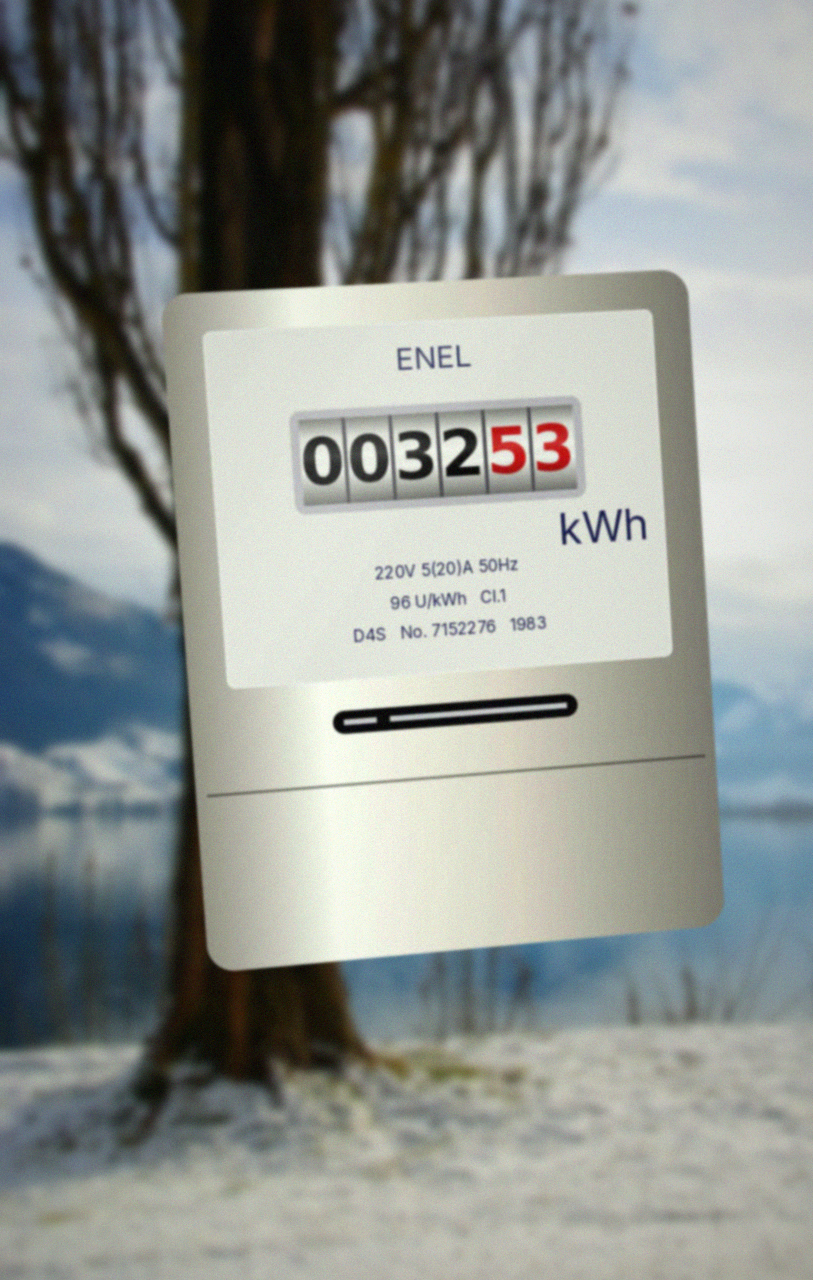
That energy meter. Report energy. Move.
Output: 32.53 kWh
